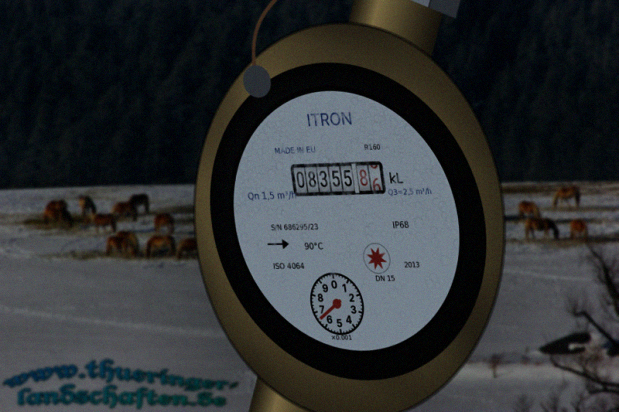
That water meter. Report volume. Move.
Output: 8355.856 kL
